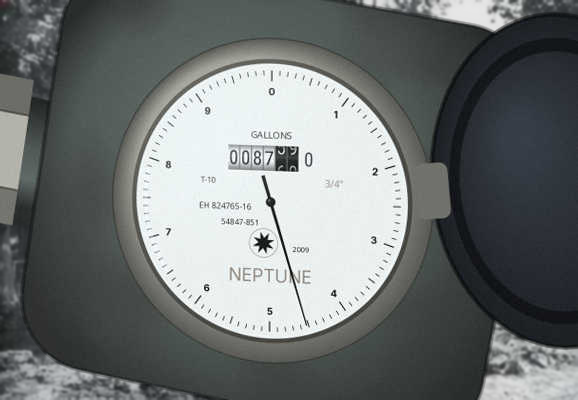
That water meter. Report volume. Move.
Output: 87594.5 gal
